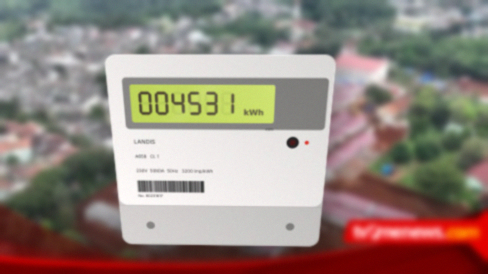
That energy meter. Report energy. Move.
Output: 4531 kWh
